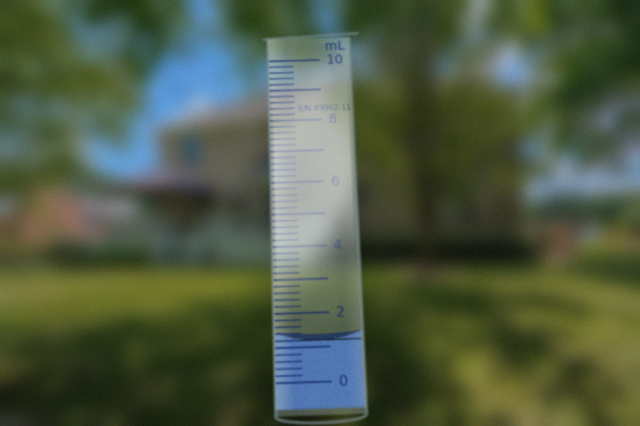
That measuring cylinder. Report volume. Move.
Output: 1.2 mL
